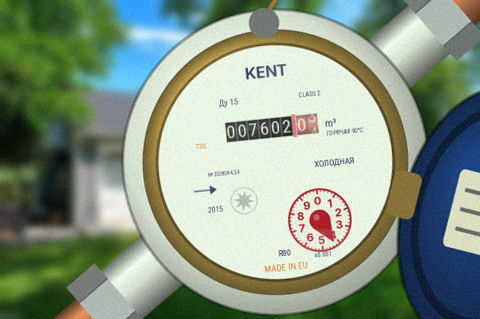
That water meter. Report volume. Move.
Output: 7602.034 m³
